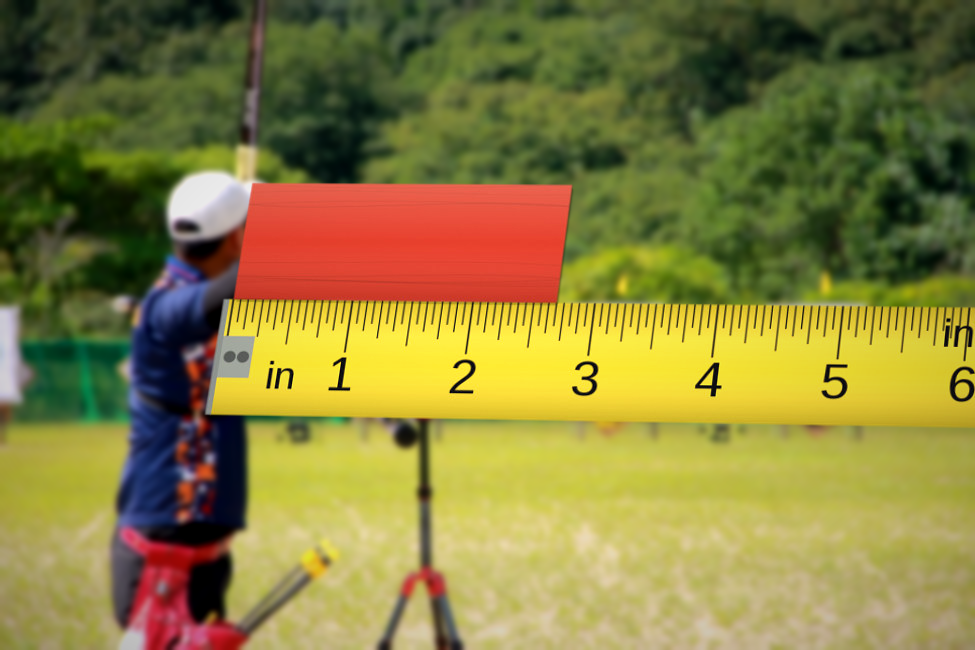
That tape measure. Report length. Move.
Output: 2.6875 in
